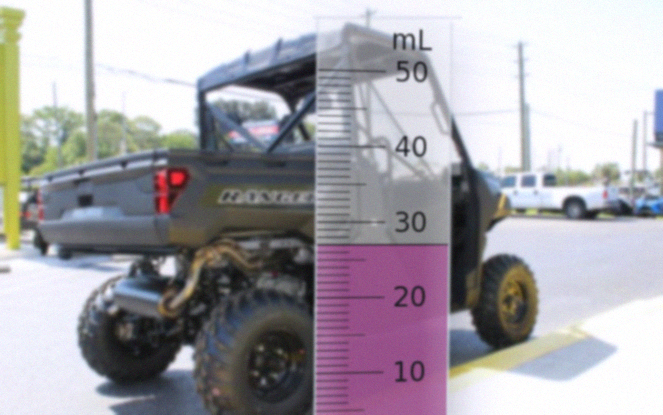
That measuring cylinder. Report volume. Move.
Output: 27 mL
